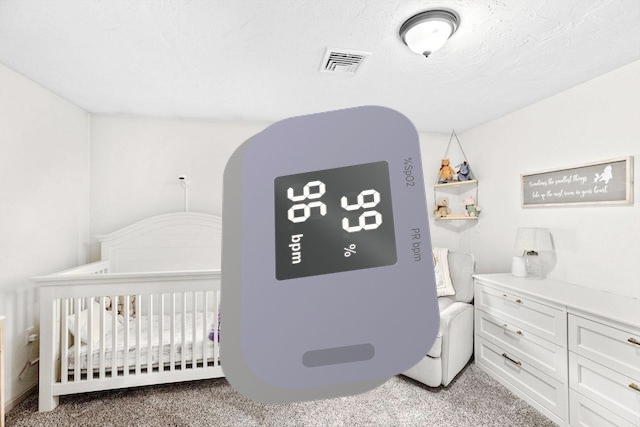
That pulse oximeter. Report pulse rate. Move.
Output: 96 bpm
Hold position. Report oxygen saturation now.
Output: 99 %
